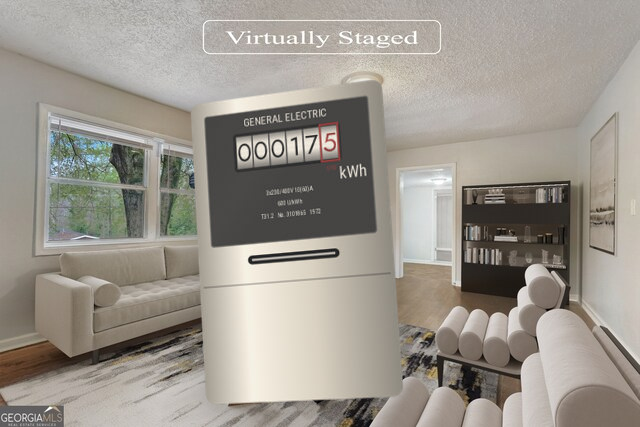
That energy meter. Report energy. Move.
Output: 17.5 kWh
